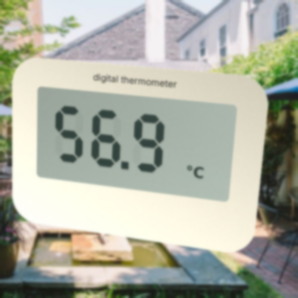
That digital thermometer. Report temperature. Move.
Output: 56.9 °C
